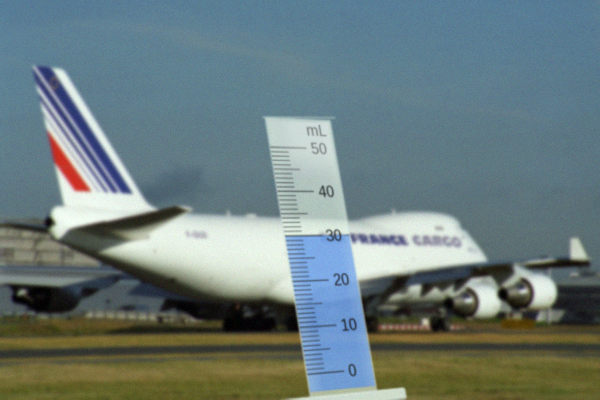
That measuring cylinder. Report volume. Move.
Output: 30 mL
